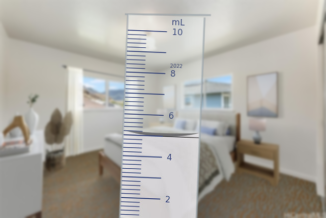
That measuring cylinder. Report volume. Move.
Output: 5 mL
